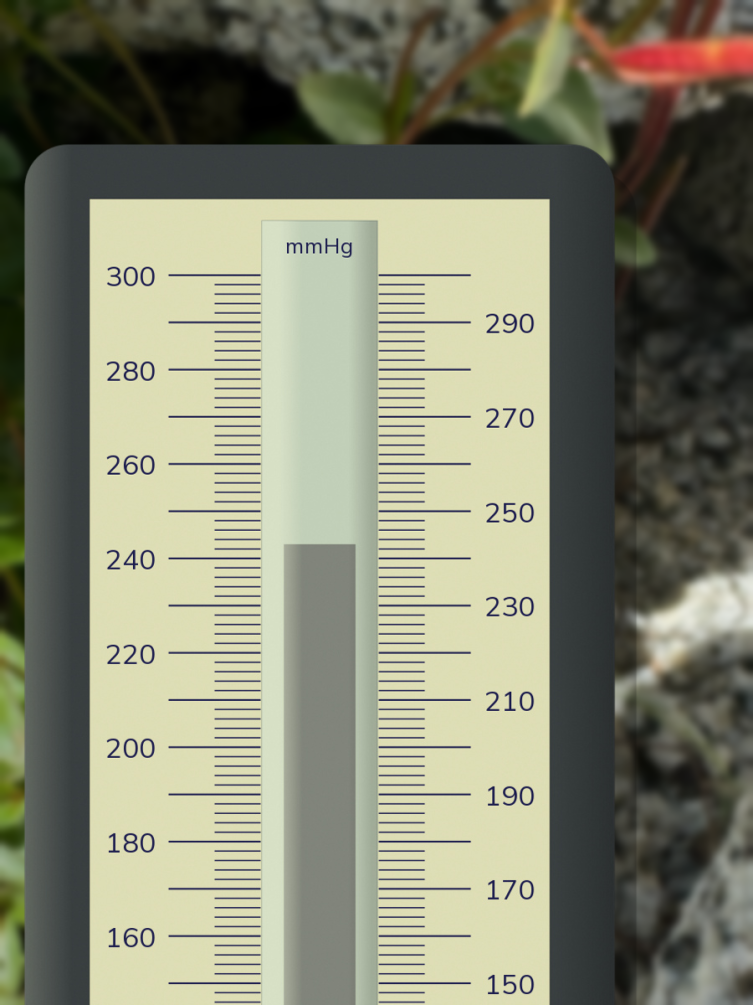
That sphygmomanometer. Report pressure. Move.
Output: 243 mmHg
